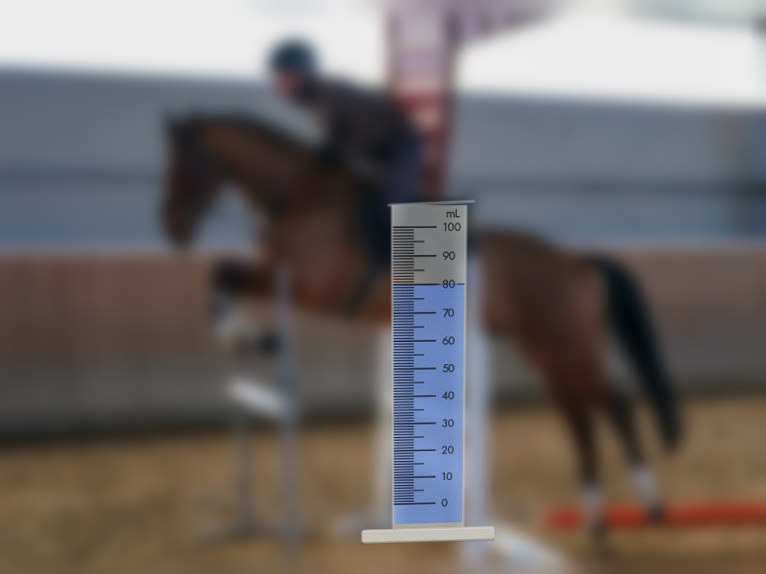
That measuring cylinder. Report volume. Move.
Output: 80 mL
